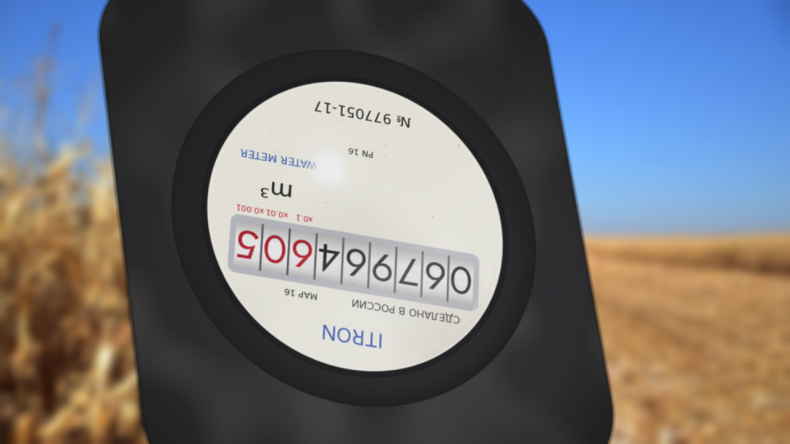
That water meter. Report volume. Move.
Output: 67964.605 m³
